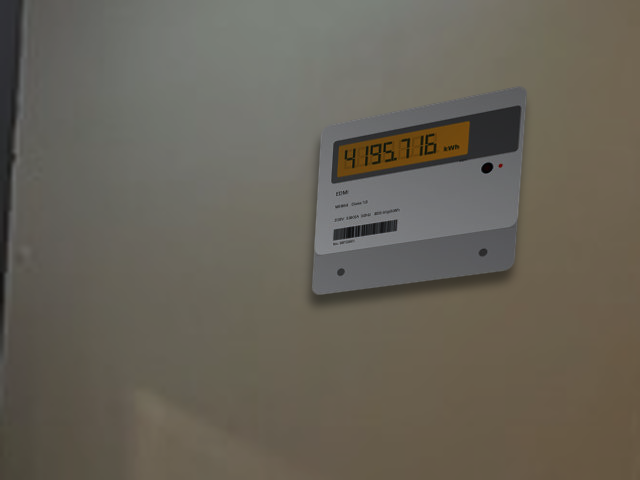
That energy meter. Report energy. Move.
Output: 4195.716 kWh
